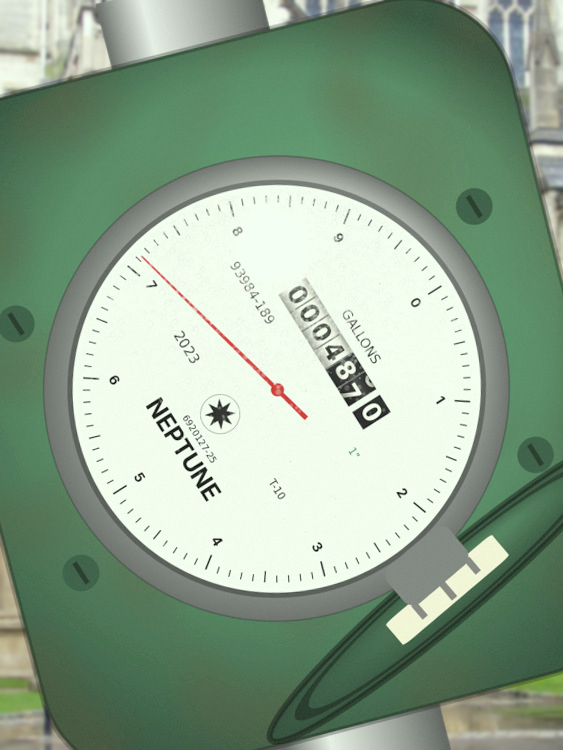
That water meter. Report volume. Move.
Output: 4867.1 gal
